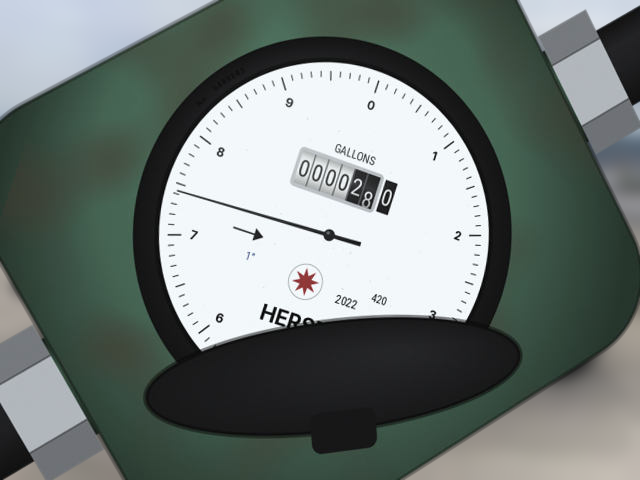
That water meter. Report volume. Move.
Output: 277.4 gal
